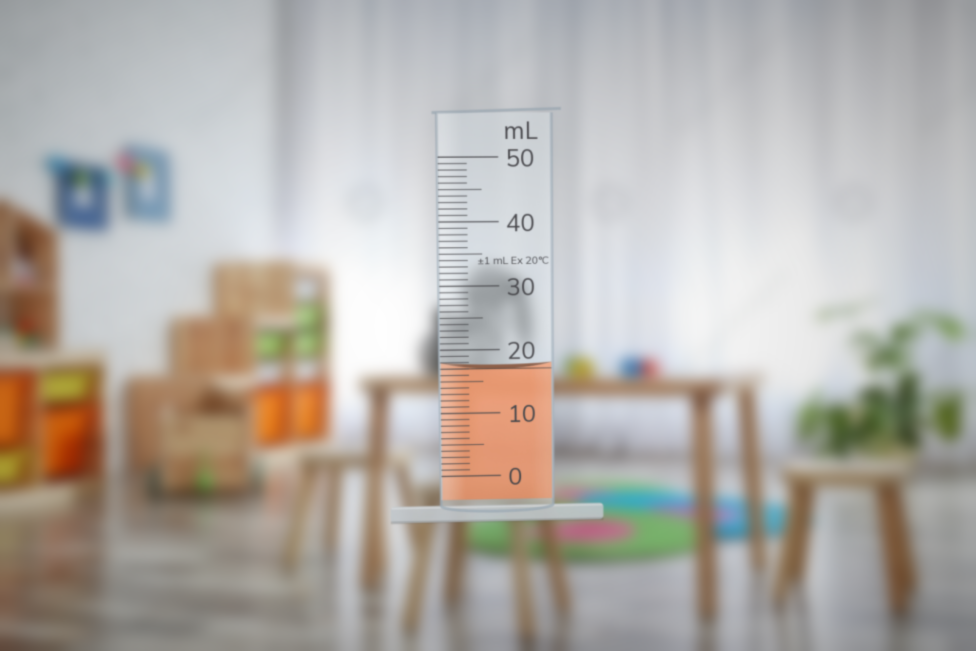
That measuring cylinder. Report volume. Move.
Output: 17 mL
